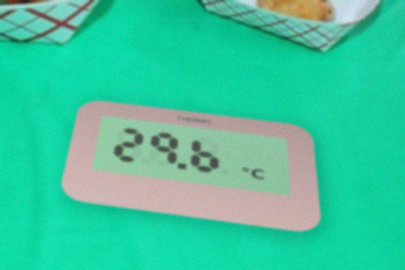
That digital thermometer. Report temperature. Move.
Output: 29.6 °C
